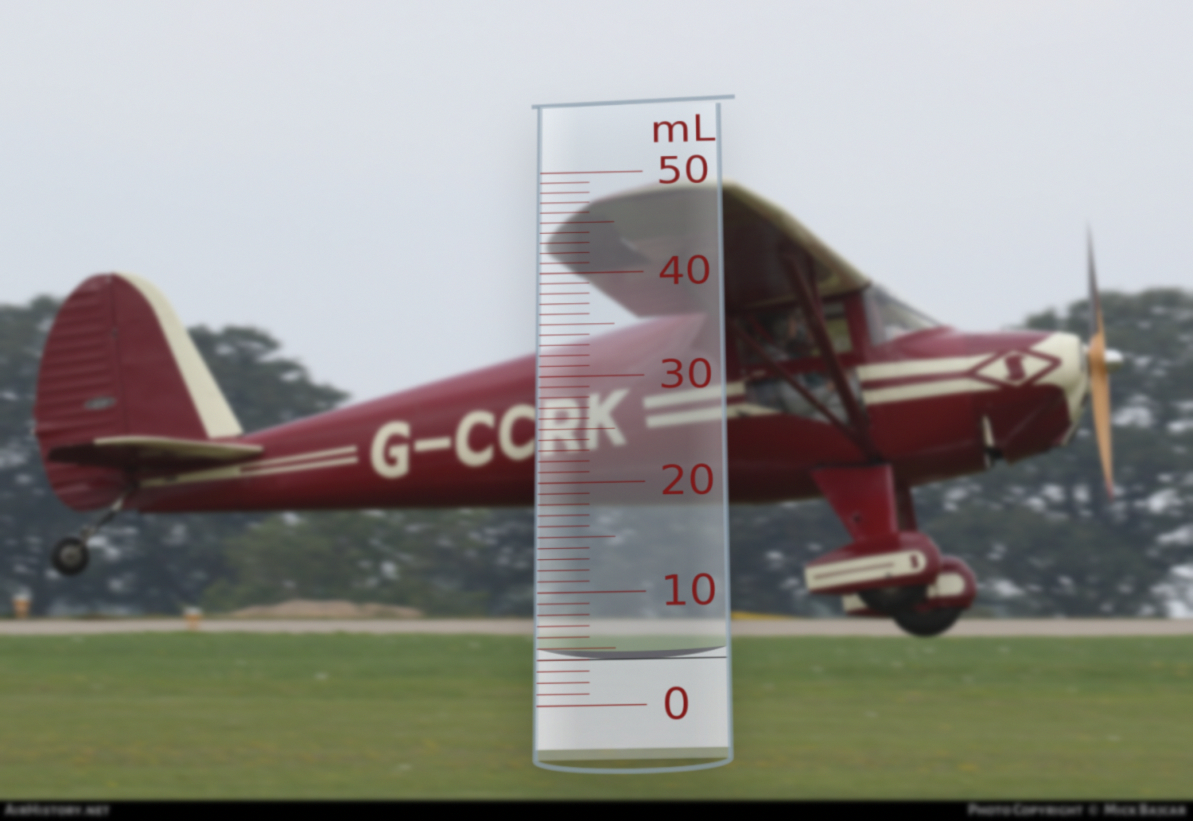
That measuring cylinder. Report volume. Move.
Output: 4 mL
